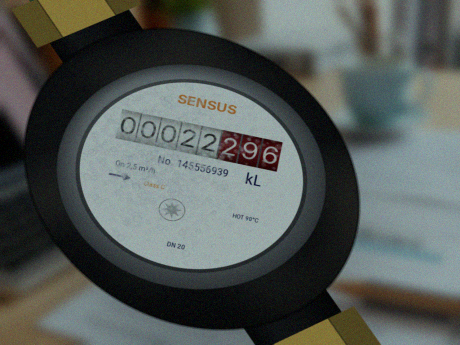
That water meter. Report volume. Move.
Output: 22.296 kL
